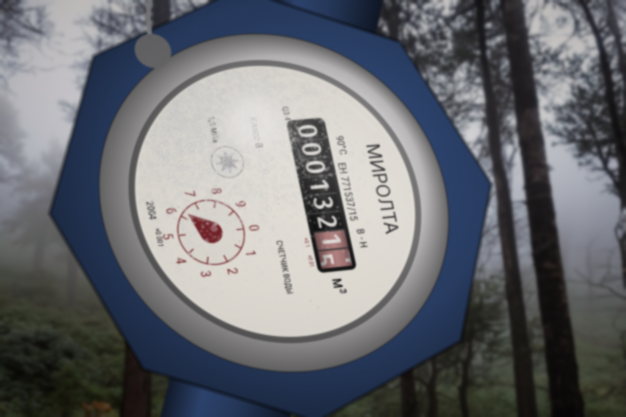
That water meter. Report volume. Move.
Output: 132.146 m³
